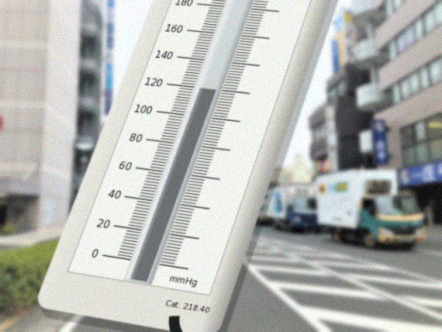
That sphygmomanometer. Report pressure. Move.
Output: 120 mmHg
